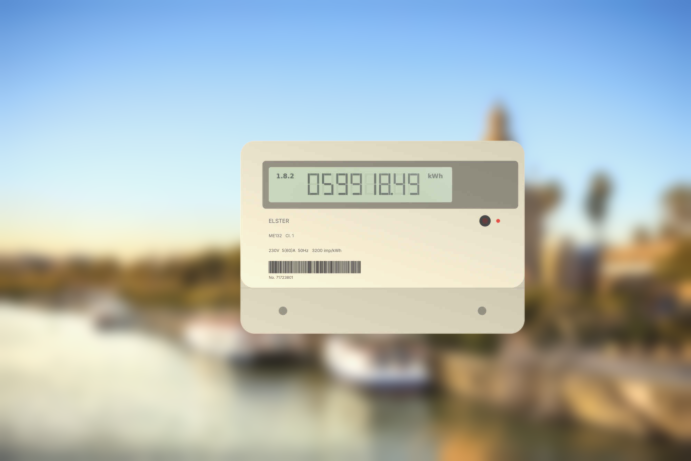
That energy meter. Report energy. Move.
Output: 59918.49 kWh
